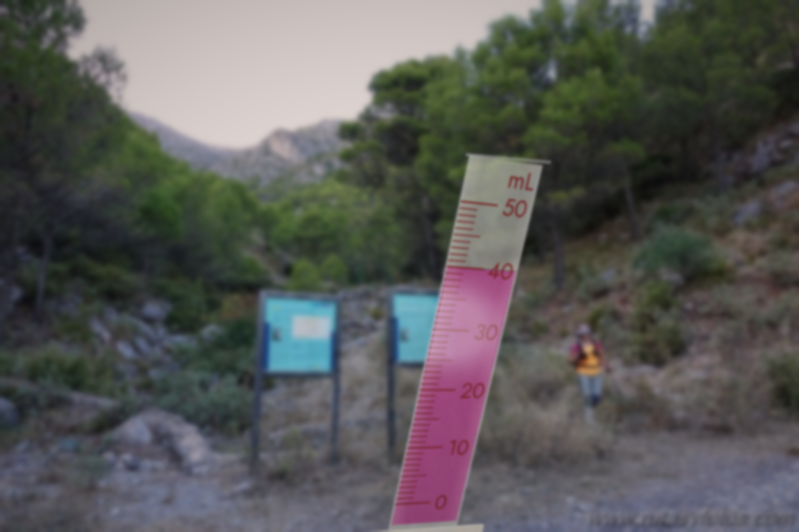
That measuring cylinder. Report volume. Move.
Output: 40 mL
